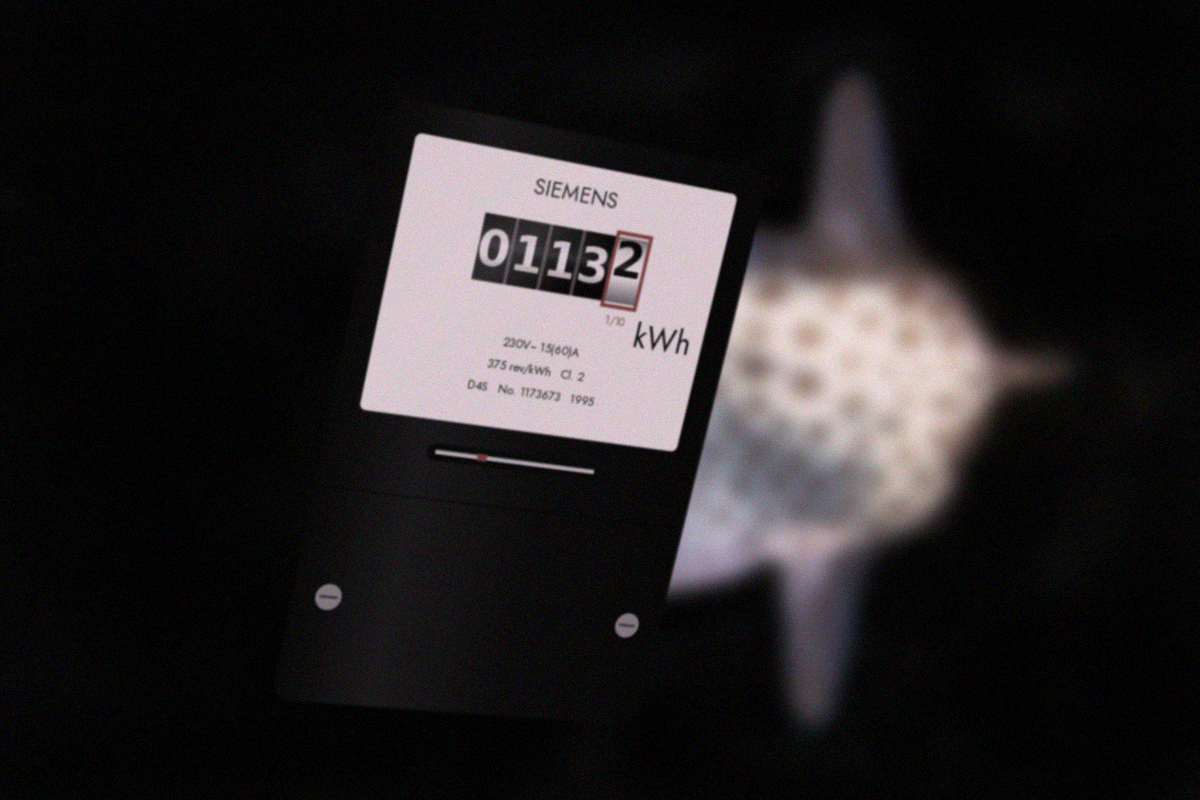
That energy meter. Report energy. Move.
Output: 113.2 kWh
